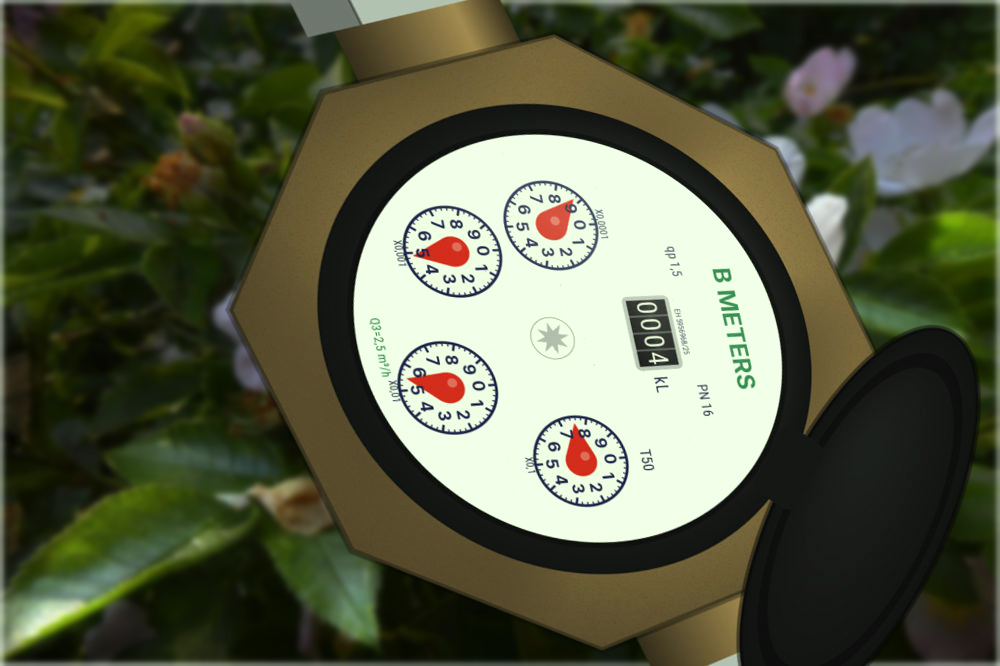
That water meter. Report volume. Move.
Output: 4.7548 kL
